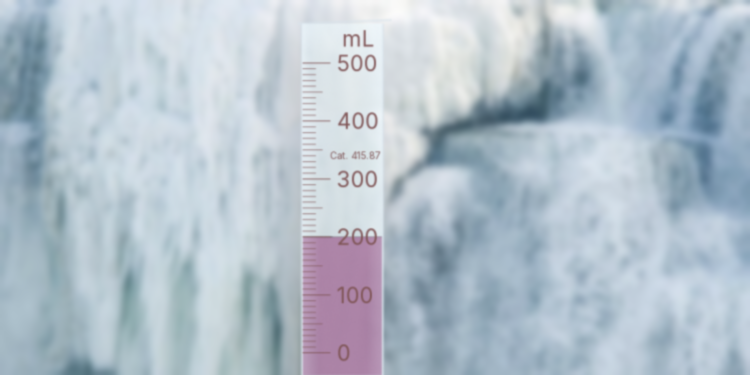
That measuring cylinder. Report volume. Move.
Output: 200 mL
